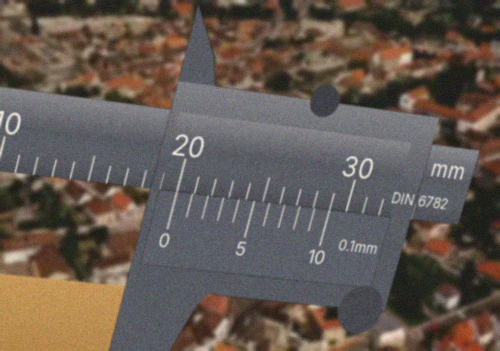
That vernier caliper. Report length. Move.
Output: 20.0 mm
